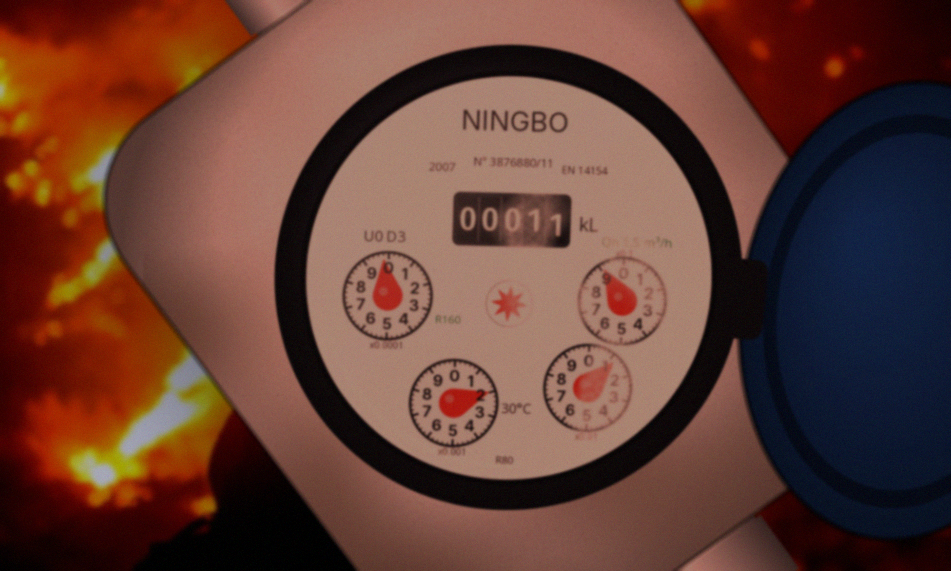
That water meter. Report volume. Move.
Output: 10.9119 kL
